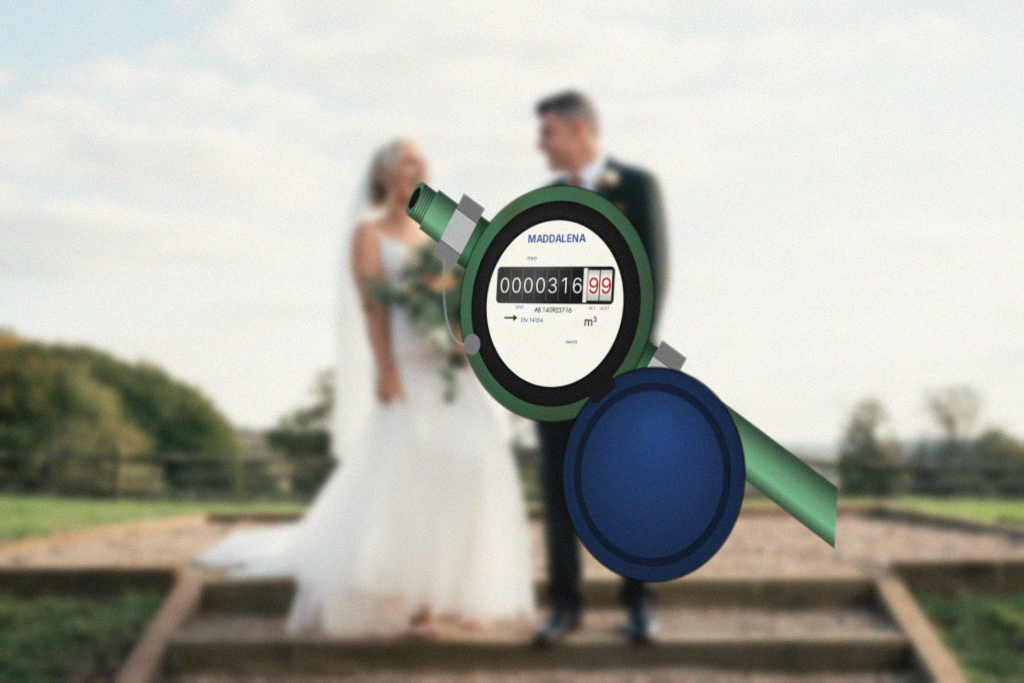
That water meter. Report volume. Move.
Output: 316.99 m³
